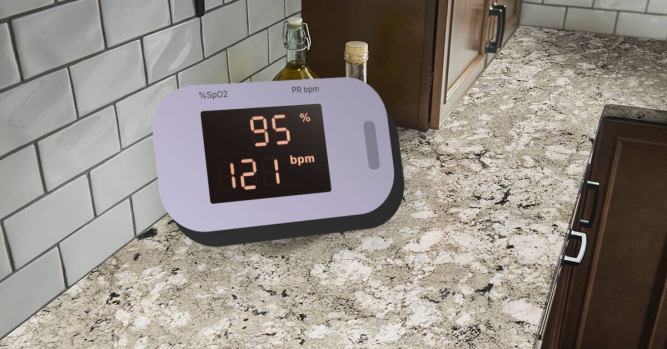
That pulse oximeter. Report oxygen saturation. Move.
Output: 95 %
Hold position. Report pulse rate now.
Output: 121 bpm
